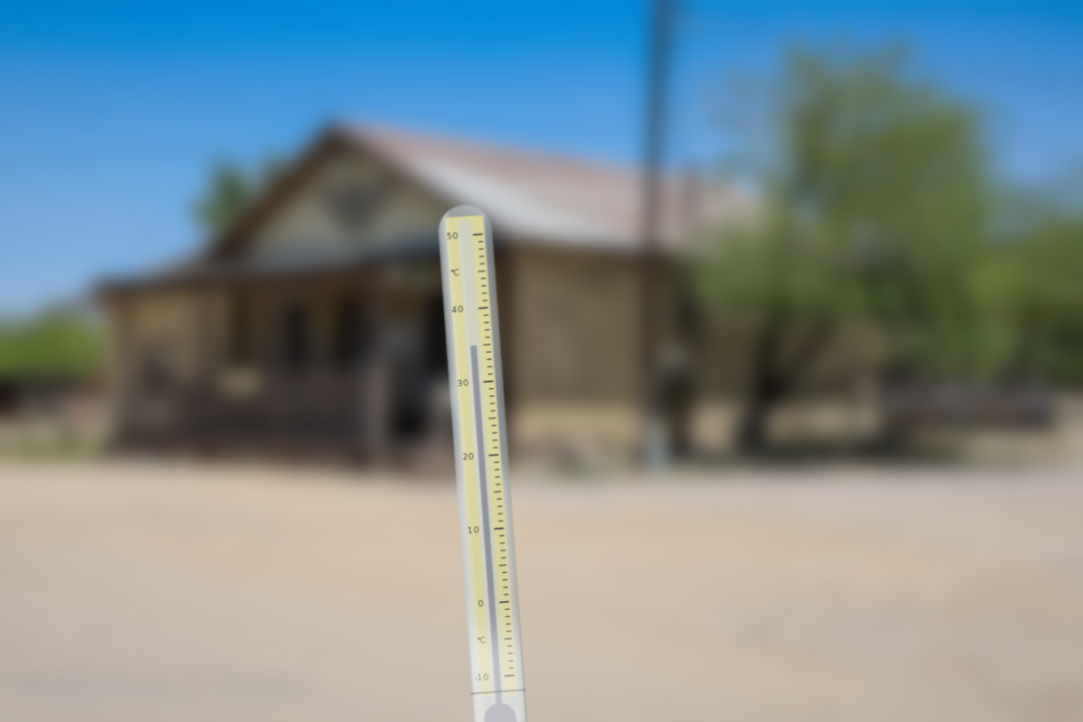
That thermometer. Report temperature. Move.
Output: 35 °C
